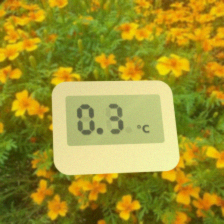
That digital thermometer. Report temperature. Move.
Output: 0.3 °C
